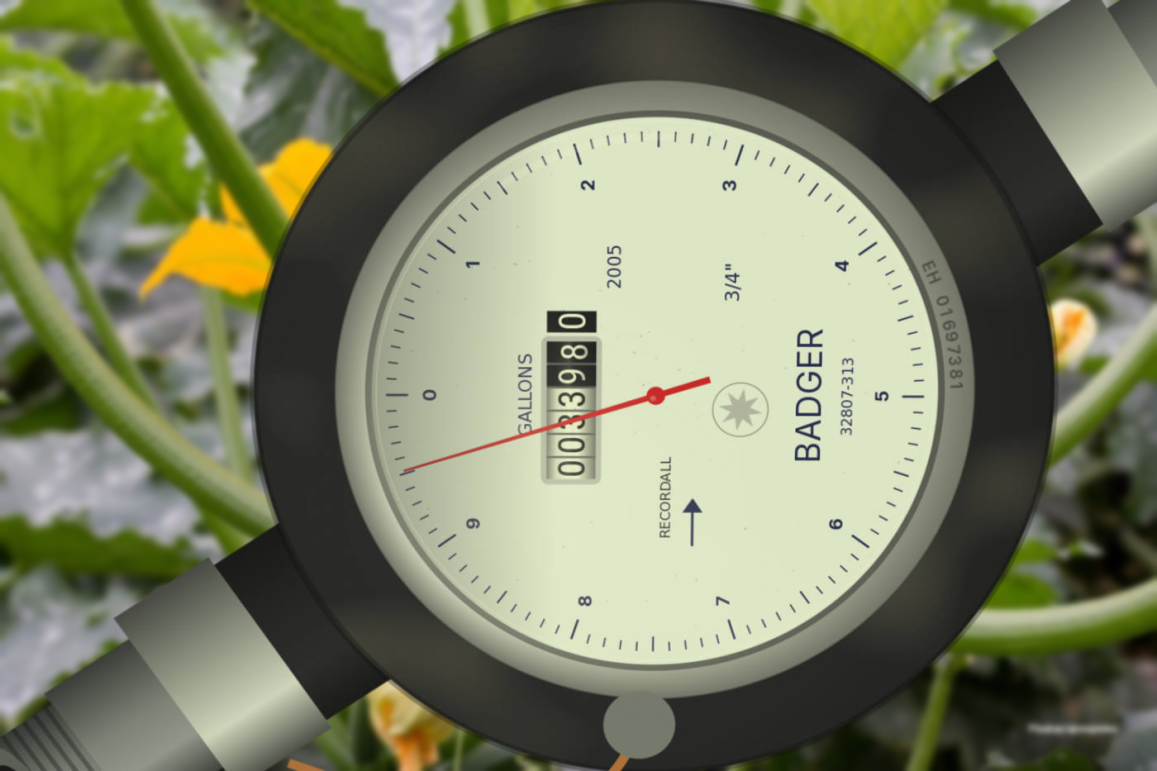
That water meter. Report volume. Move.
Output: 33979.5 gal
